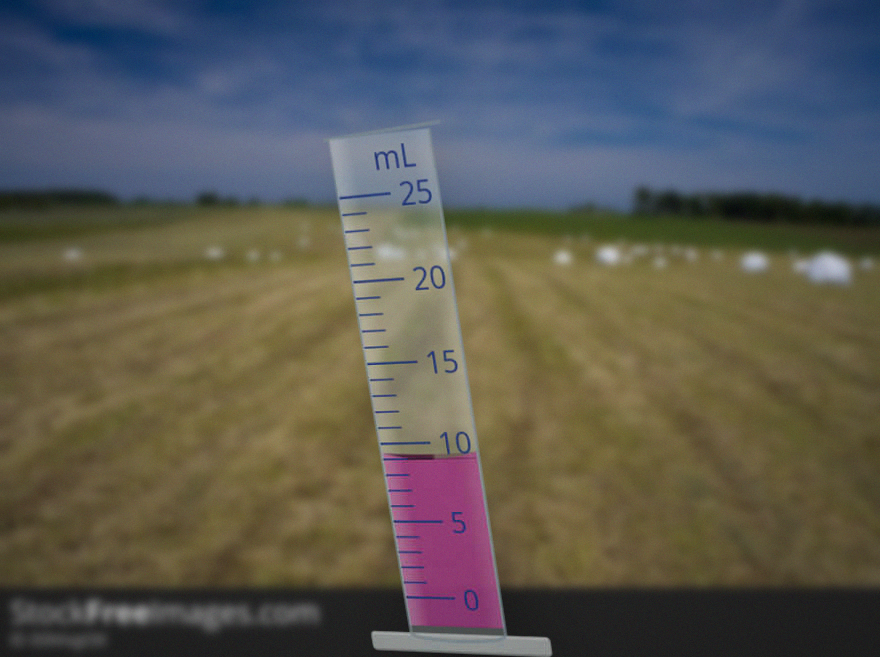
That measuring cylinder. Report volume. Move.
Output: 9 mL
